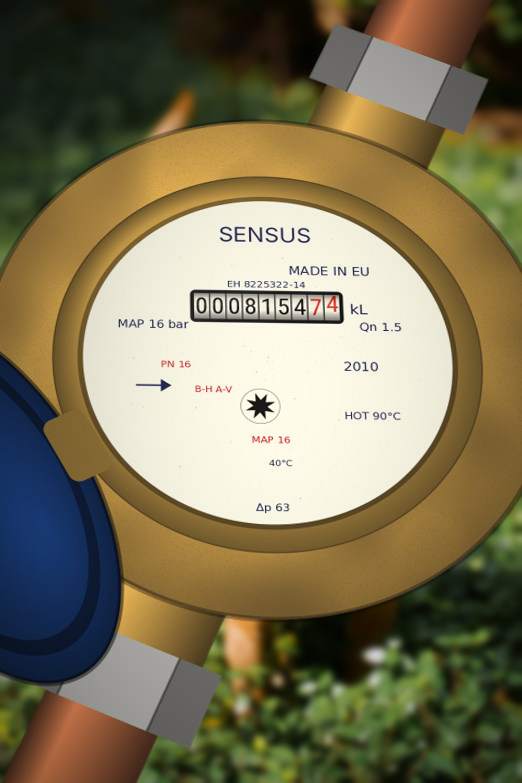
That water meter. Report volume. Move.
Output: 8154.74 kL
